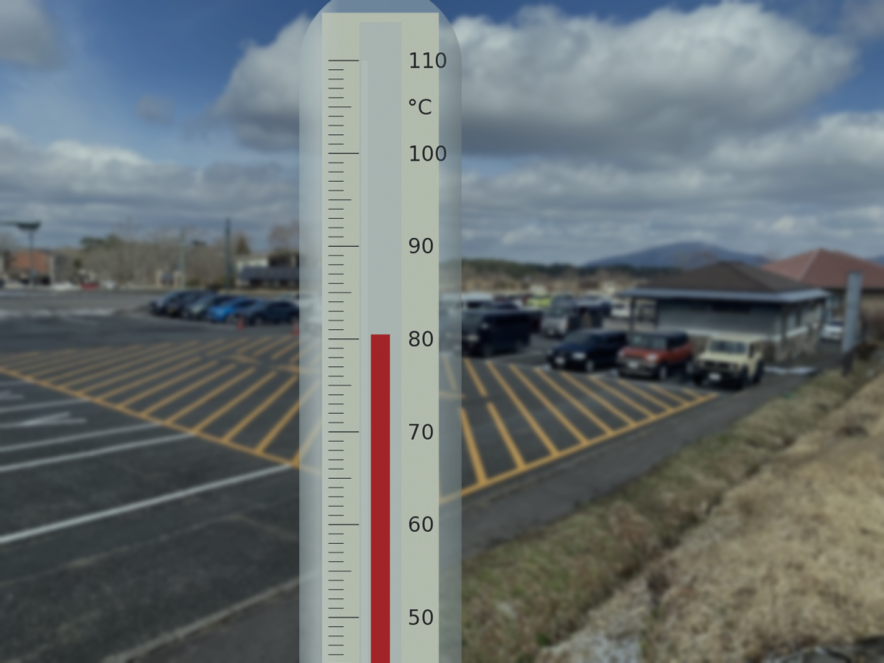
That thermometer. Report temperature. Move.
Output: 80.5 °C
